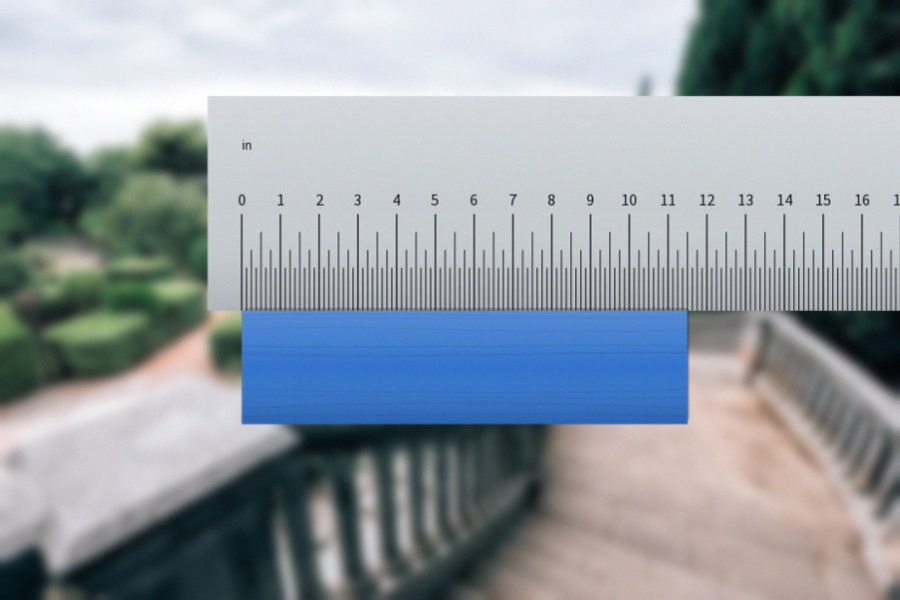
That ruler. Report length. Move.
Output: 11.5 in
